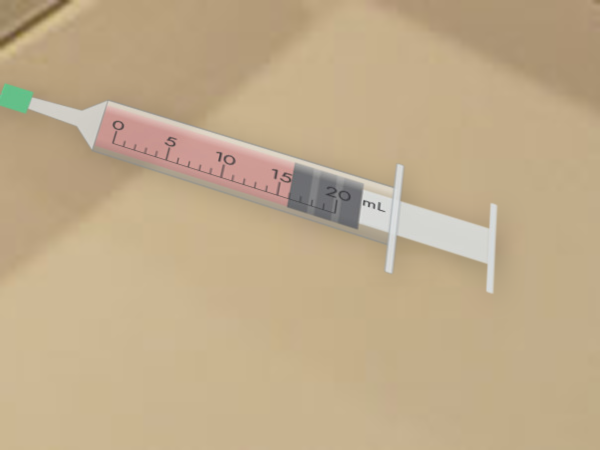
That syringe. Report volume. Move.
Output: 16 mL
